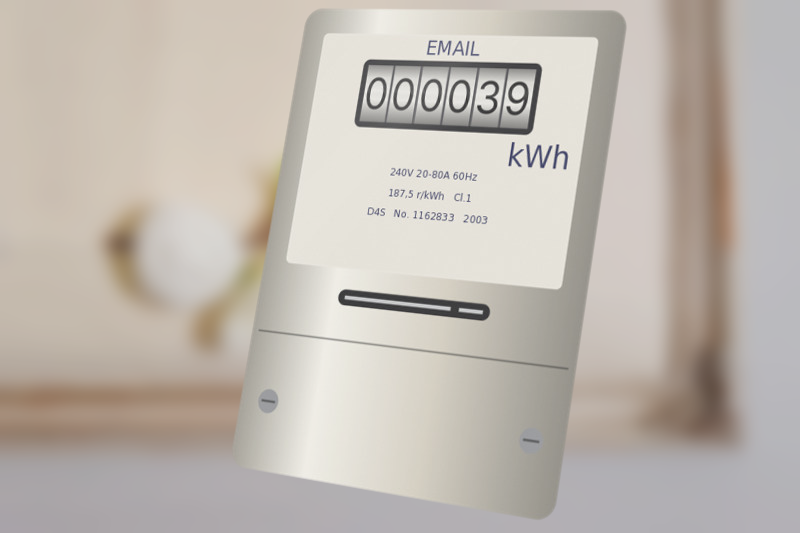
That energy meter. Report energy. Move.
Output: 39 kWh
